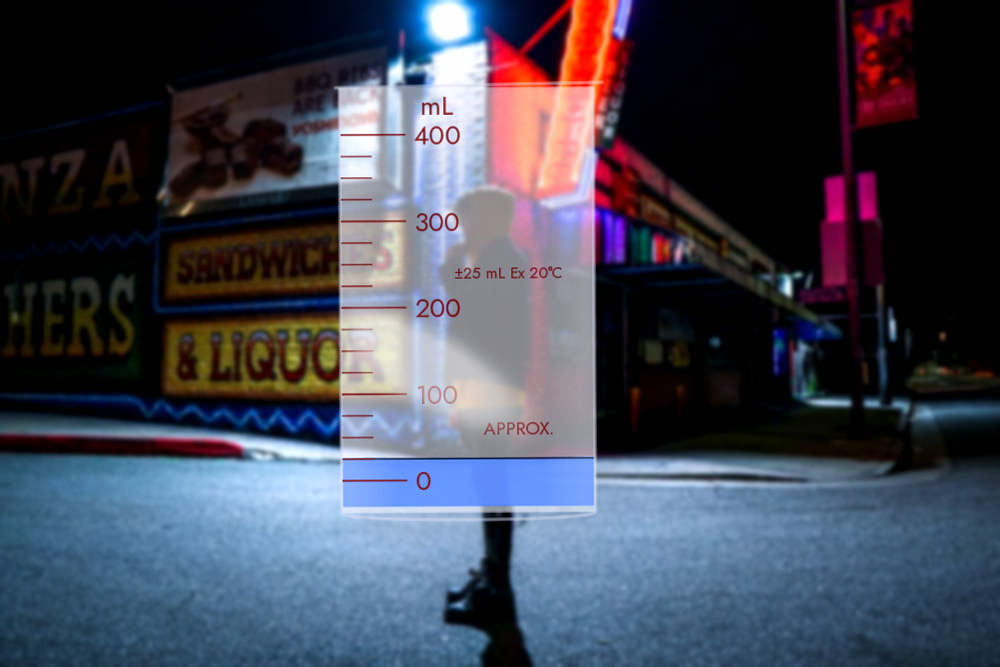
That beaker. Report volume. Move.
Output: 25 mL
